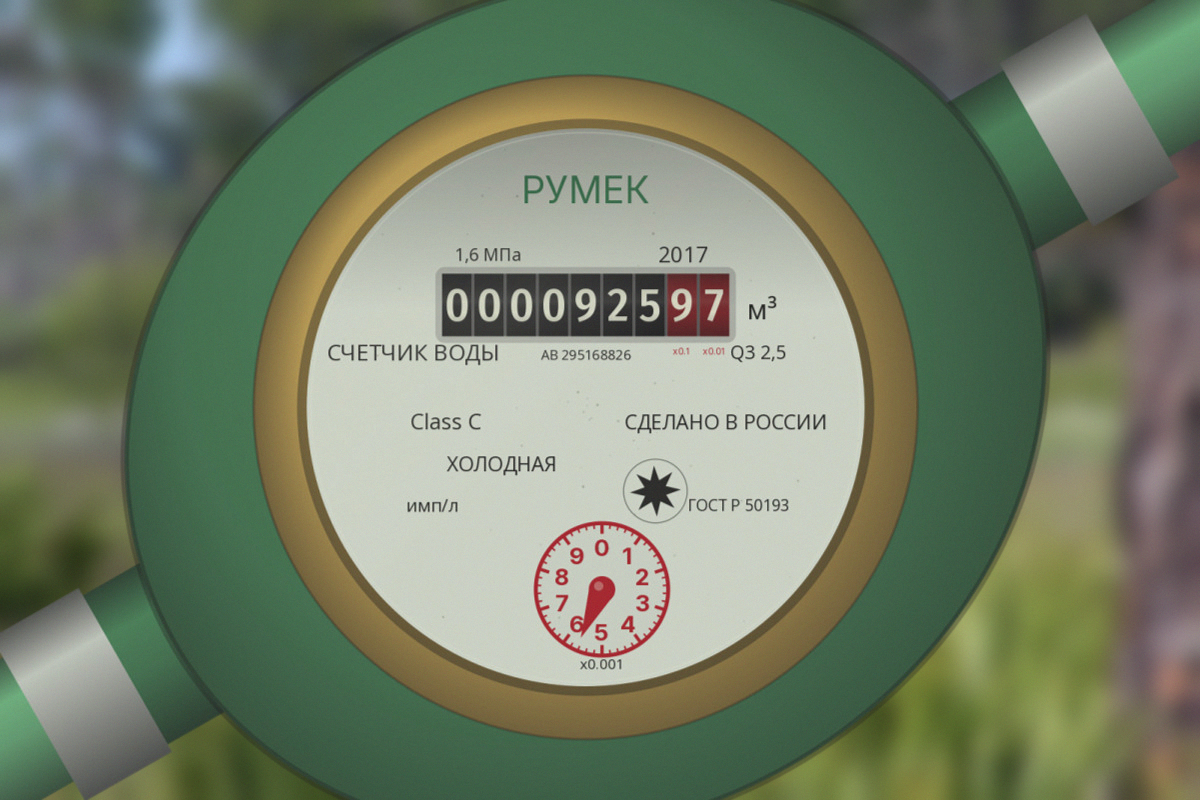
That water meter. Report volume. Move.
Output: 925.975 m³
